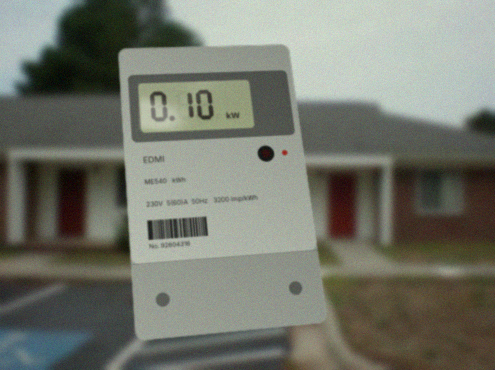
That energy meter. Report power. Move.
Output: 0.10 kW
